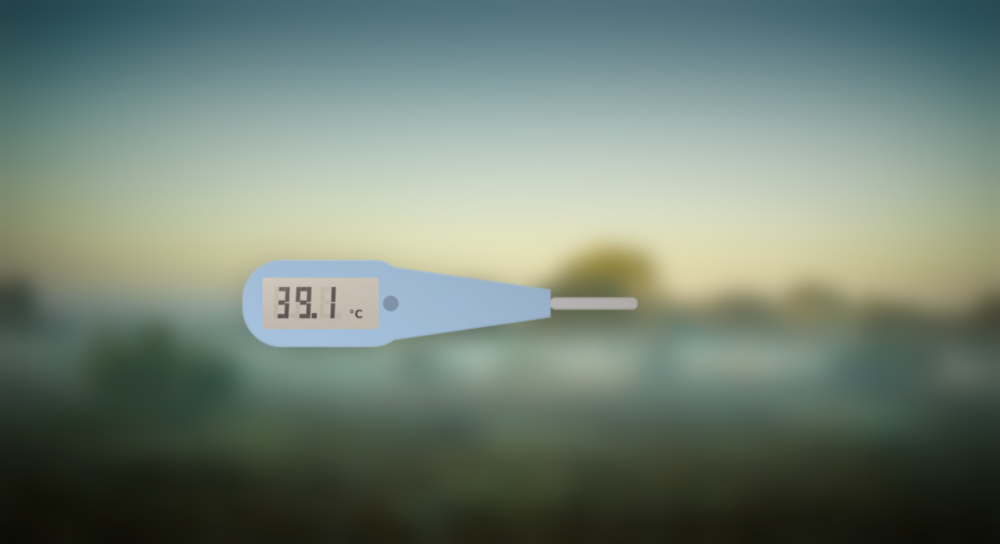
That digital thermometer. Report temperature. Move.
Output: 39.1 °C
